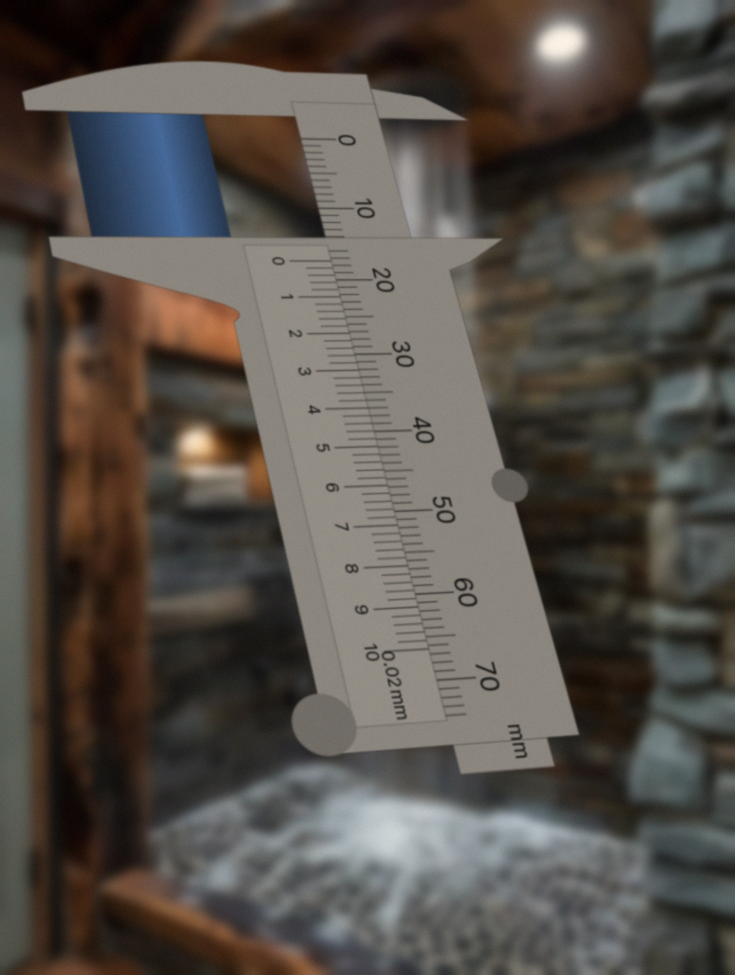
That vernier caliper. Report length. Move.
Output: 17.4 mm
